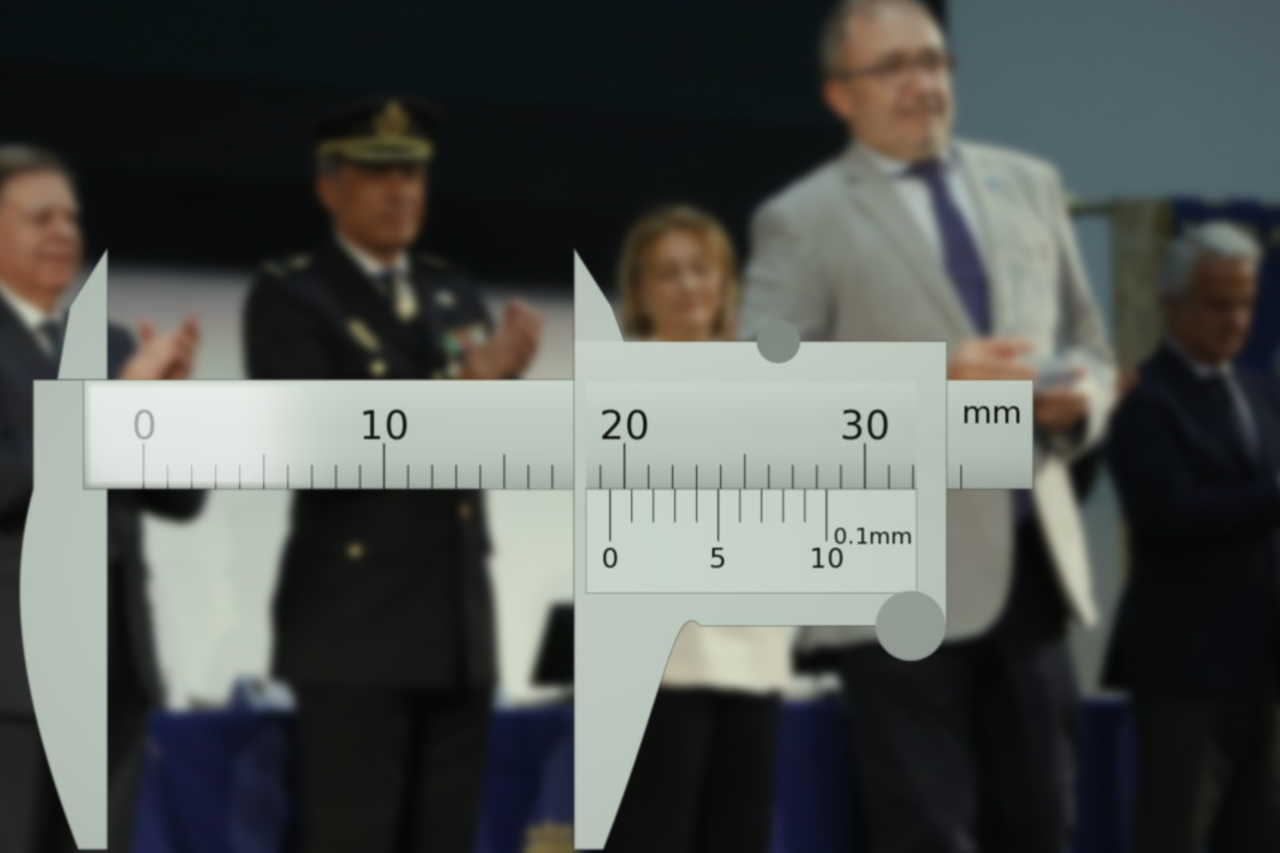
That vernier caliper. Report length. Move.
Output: 19.4 mm
